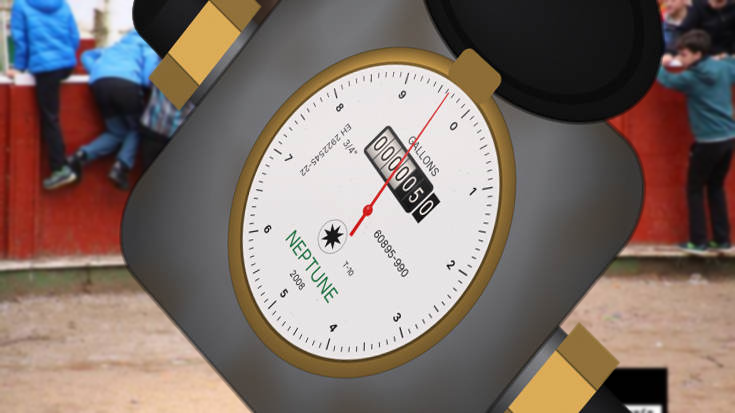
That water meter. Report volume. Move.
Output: 49.6 gal
